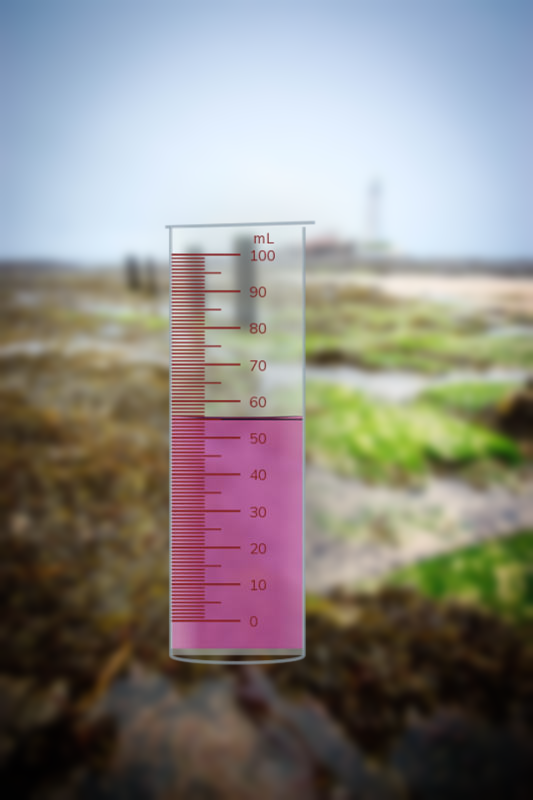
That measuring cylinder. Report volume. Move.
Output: 55 mL
